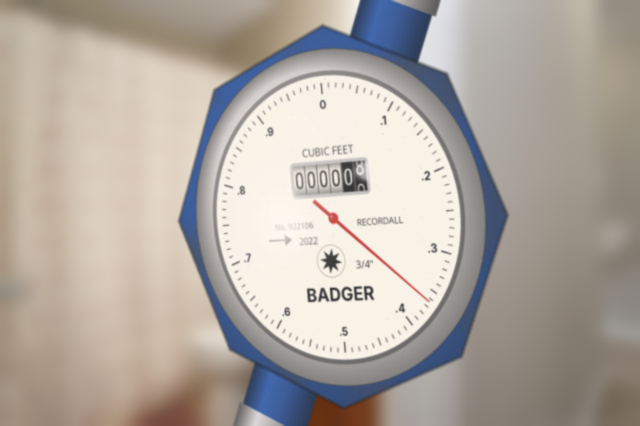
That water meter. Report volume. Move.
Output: 8.36 ft³
